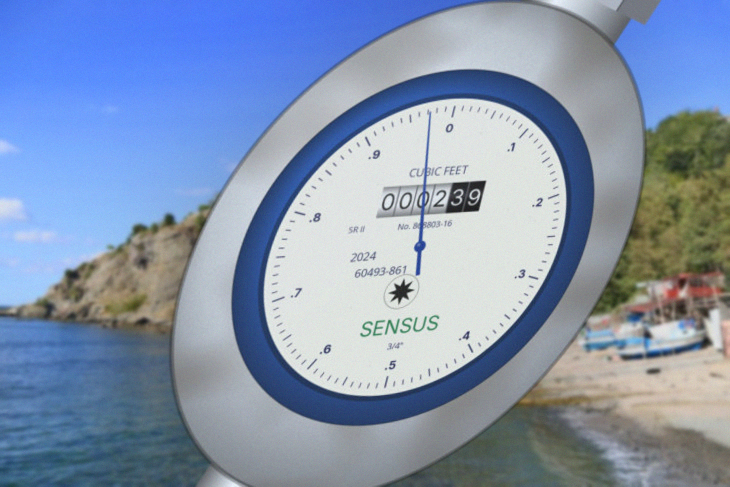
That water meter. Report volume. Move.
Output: 238.97 ft³
